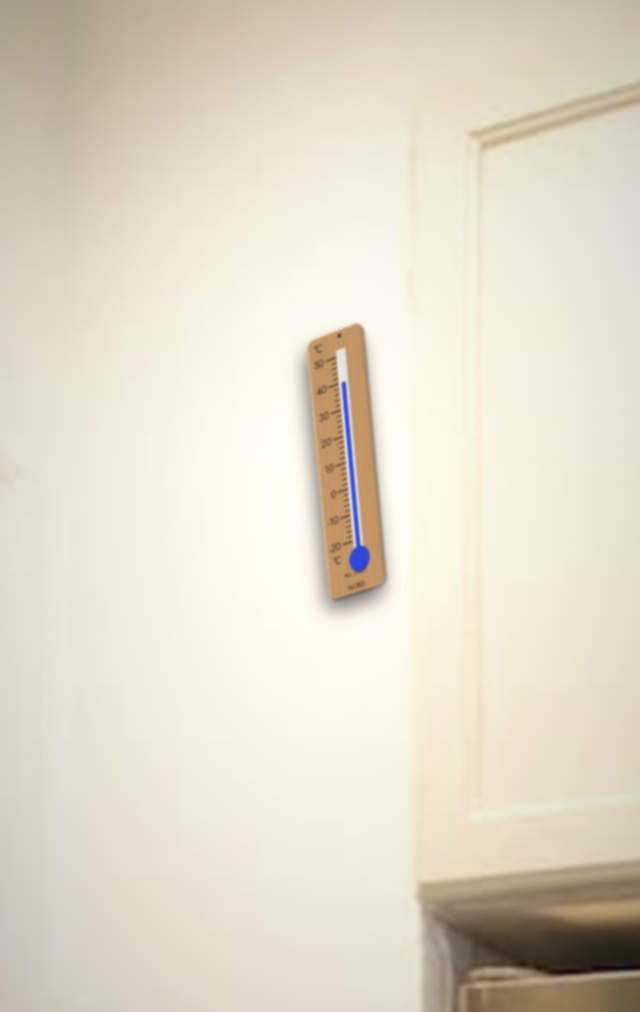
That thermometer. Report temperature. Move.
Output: 40 °C
